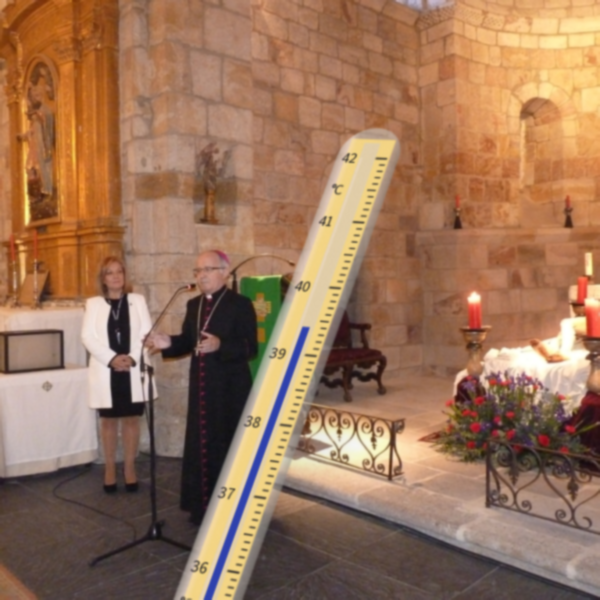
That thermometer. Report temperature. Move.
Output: 39.4 °C
